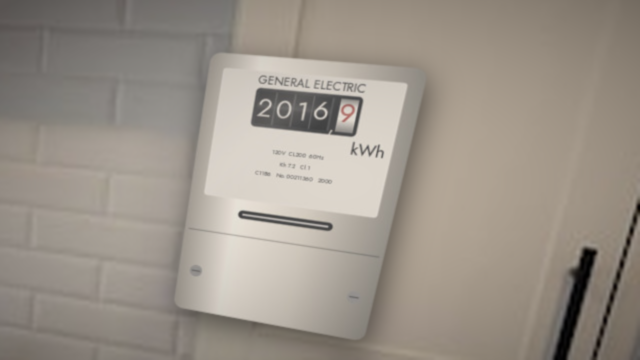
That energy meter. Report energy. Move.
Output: 2016.9 kWh
